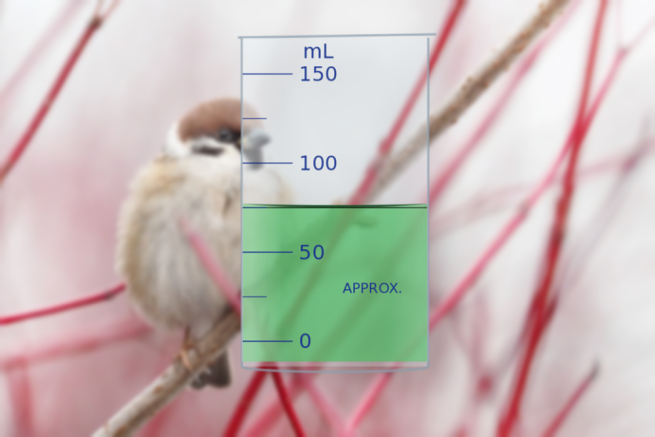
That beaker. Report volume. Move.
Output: 75 mL
